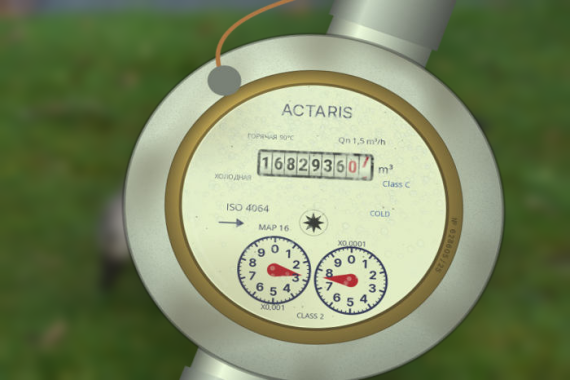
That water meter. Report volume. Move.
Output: 1682936.0727 m³
